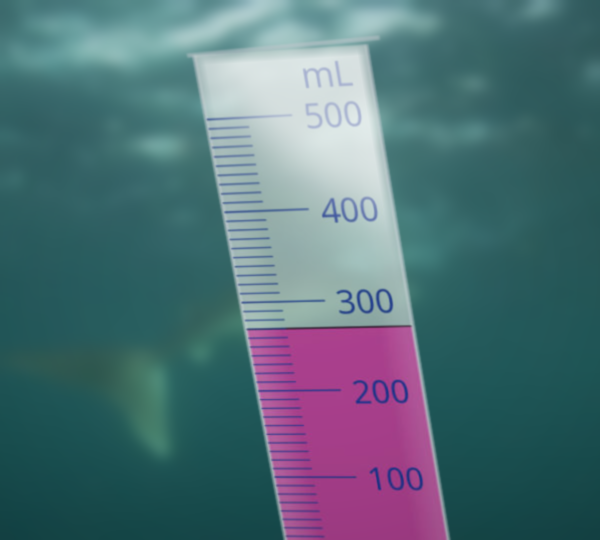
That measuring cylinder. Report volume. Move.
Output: 270 mL
